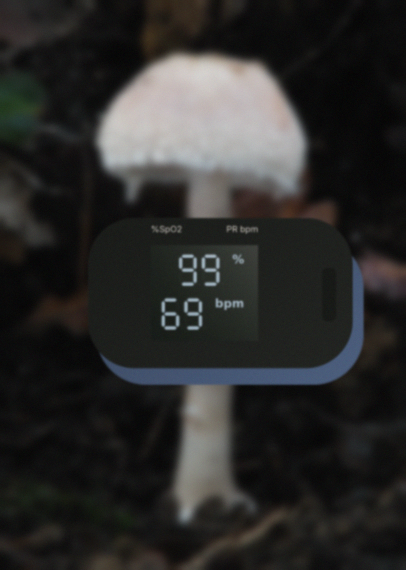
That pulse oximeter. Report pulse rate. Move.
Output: 69 bpm
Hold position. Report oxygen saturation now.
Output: 99 %
